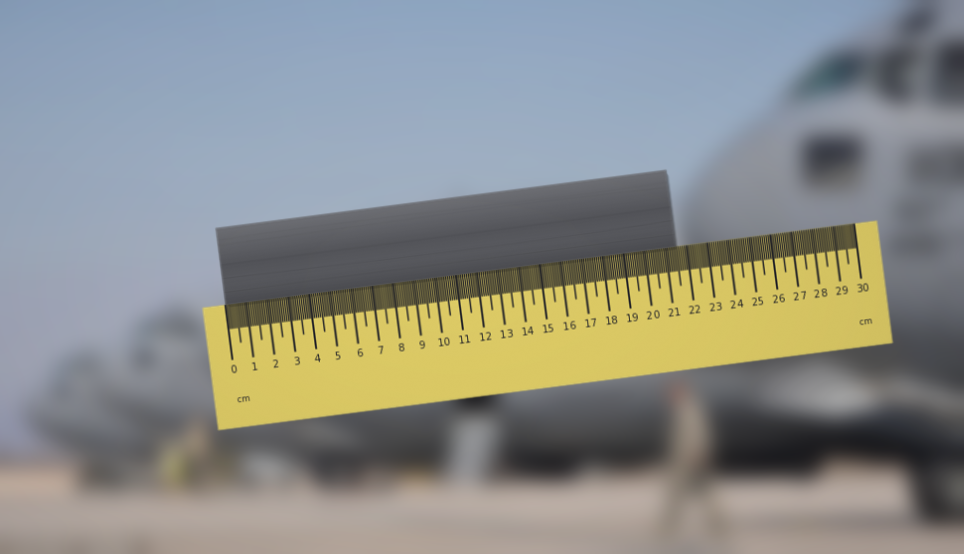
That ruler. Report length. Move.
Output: 21.5 cm
